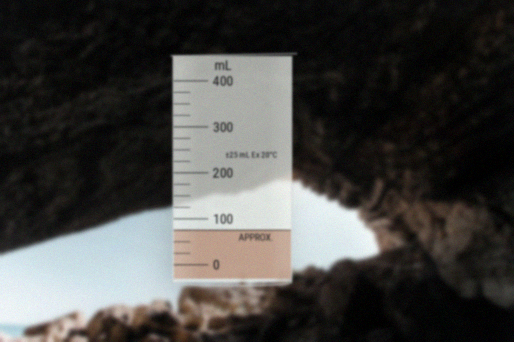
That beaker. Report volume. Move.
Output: 75 mL
